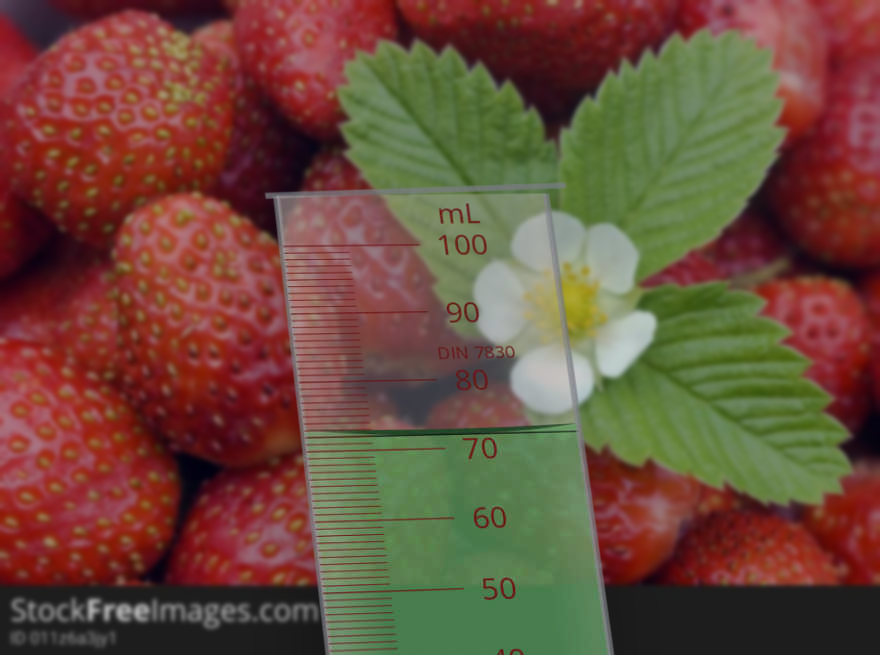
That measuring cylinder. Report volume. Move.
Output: 72 mL
